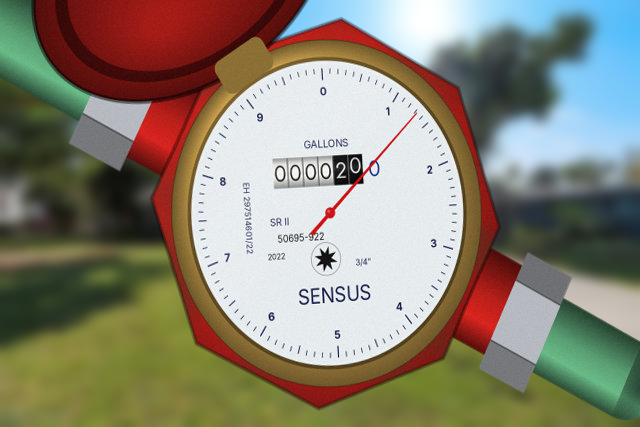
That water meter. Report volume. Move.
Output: 201.3 gal
